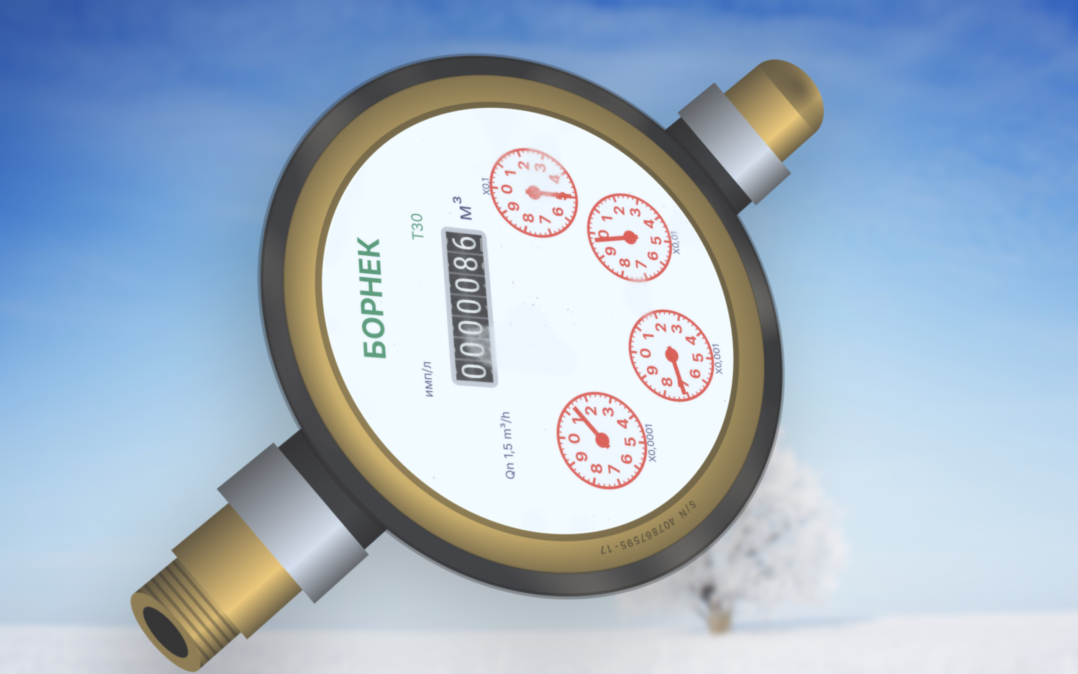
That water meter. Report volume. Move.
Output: 86.4971 m³
